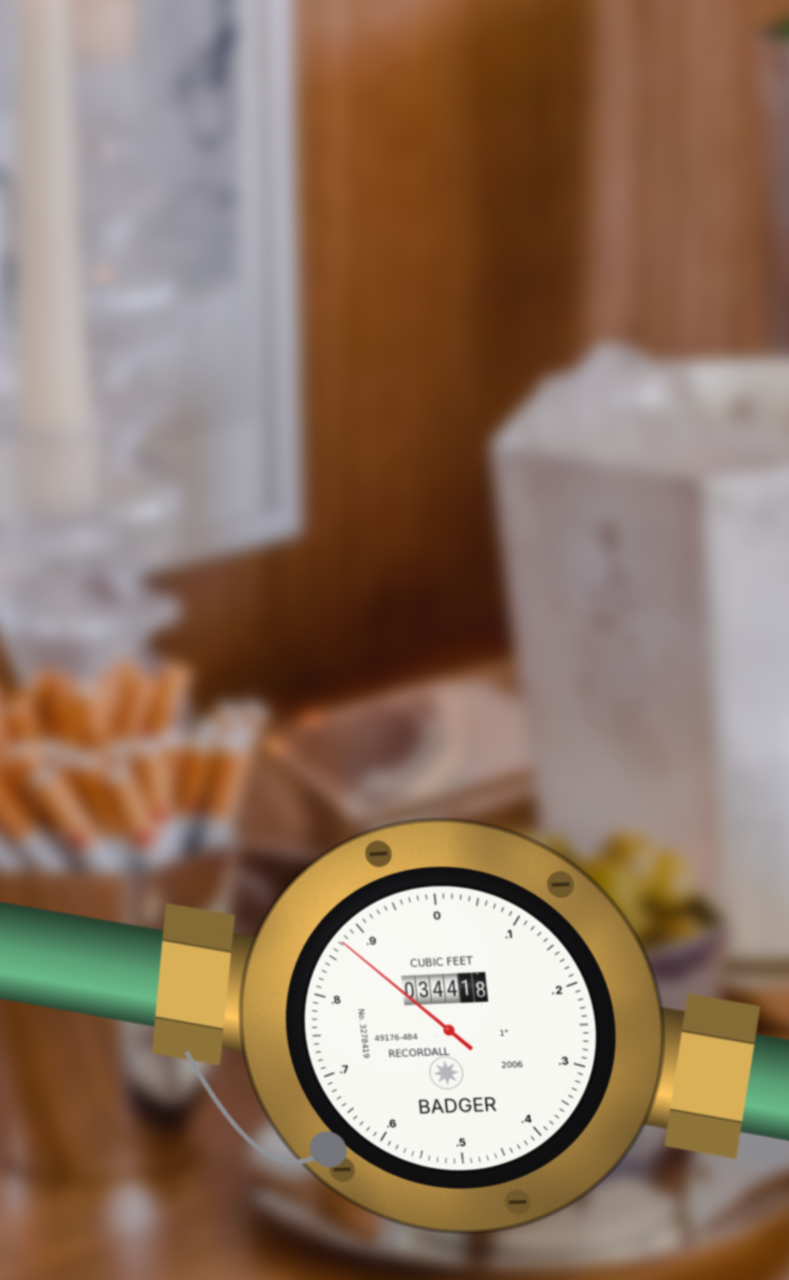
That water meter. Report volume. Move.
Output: 34417.87 ft³
